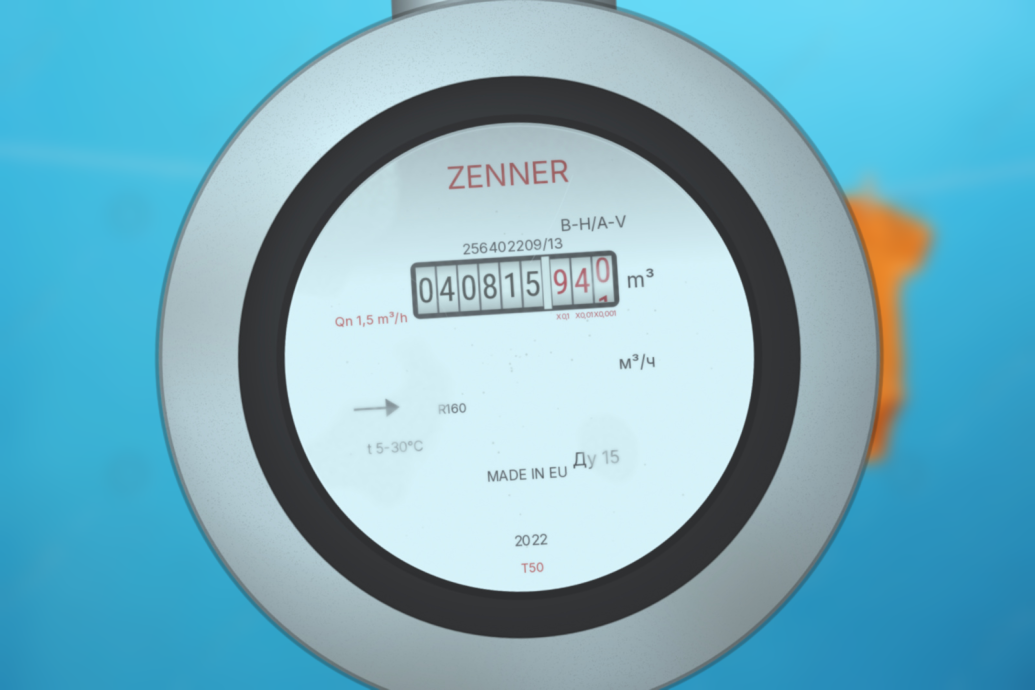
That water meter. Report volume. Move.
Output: 40815.940 m³
